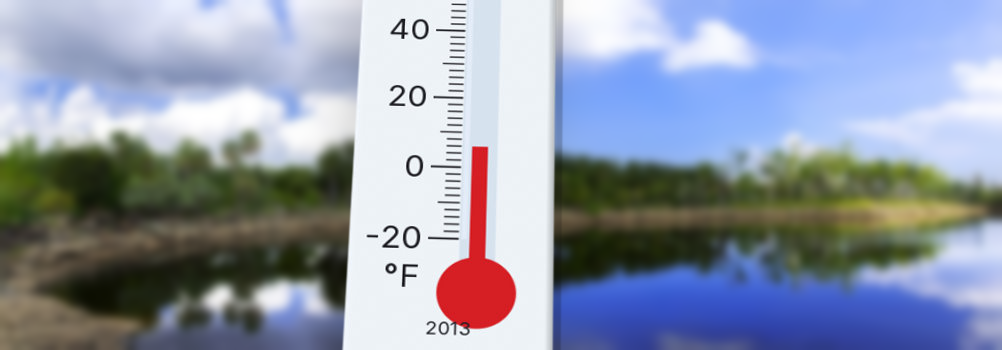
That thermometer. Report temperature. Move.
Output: 6 °F
